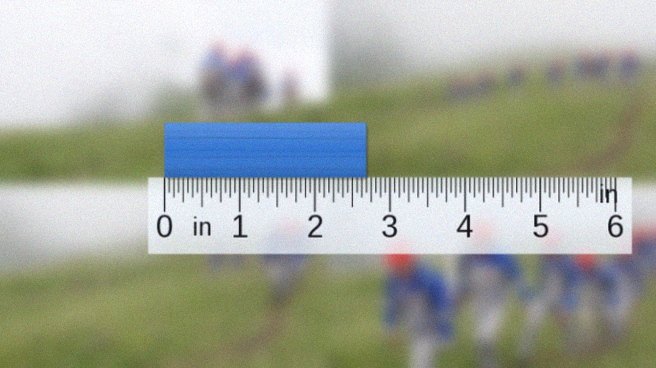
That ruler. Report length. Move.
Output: 2.6875 in
